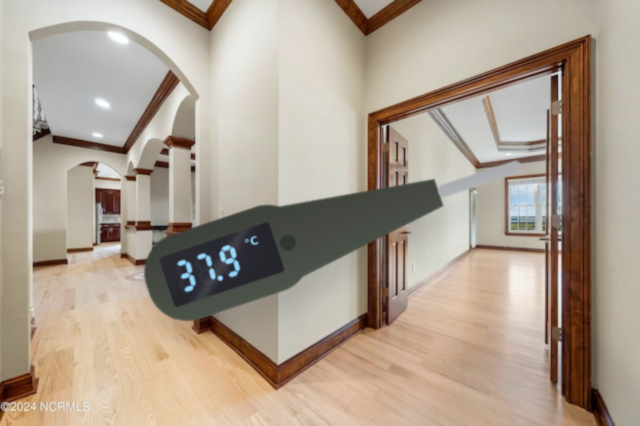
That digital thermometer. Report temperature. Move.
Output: 37.9 °C
